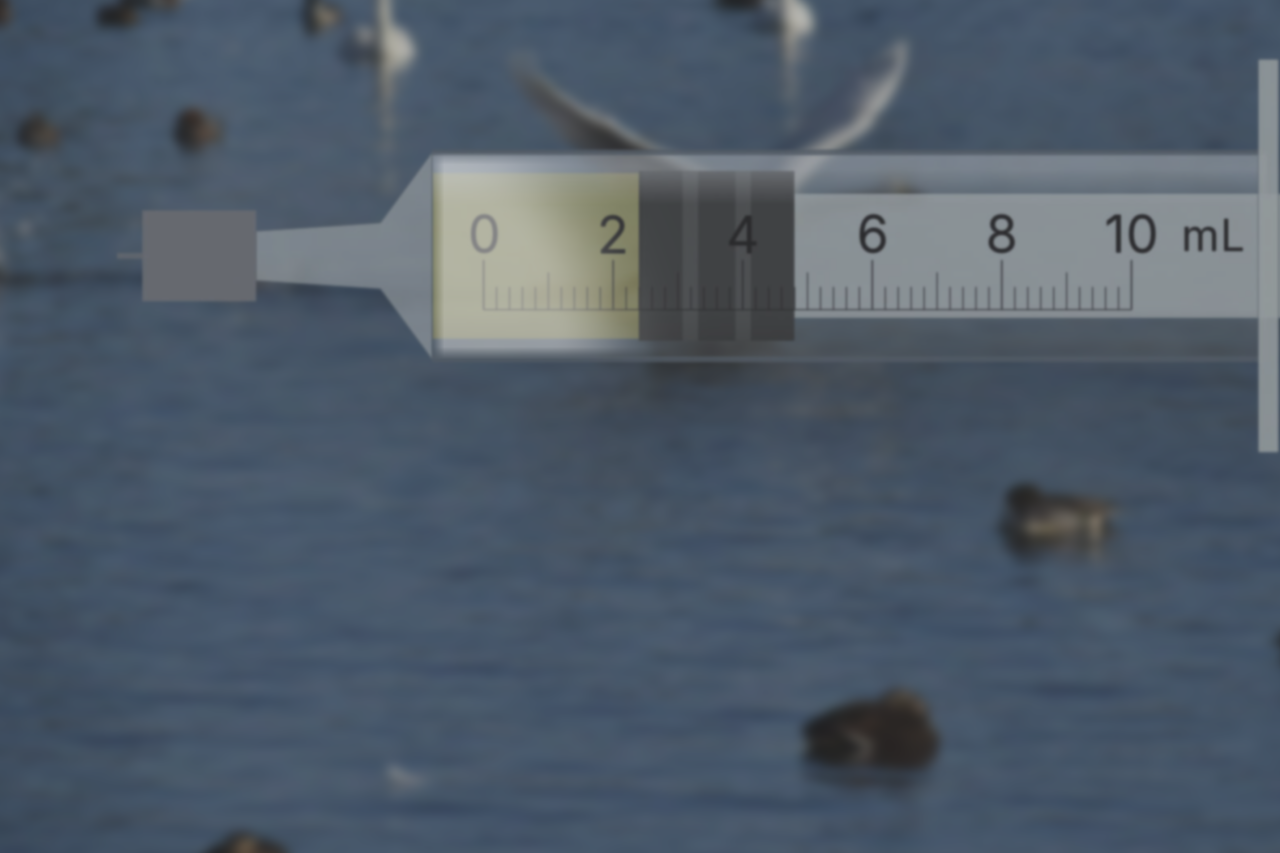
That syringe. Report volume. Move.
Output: 2.4 mL
